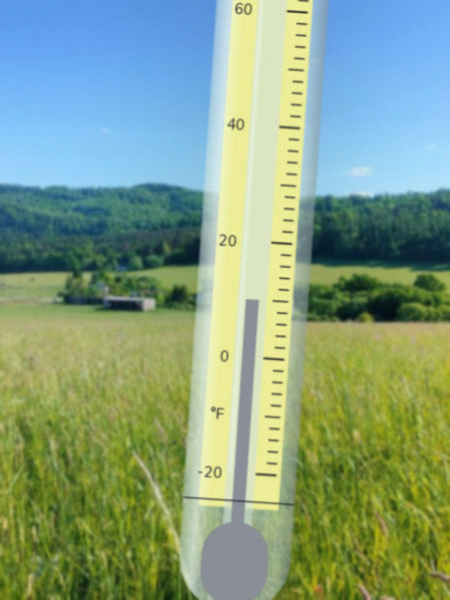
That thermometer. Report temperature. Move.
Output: 10 °F
